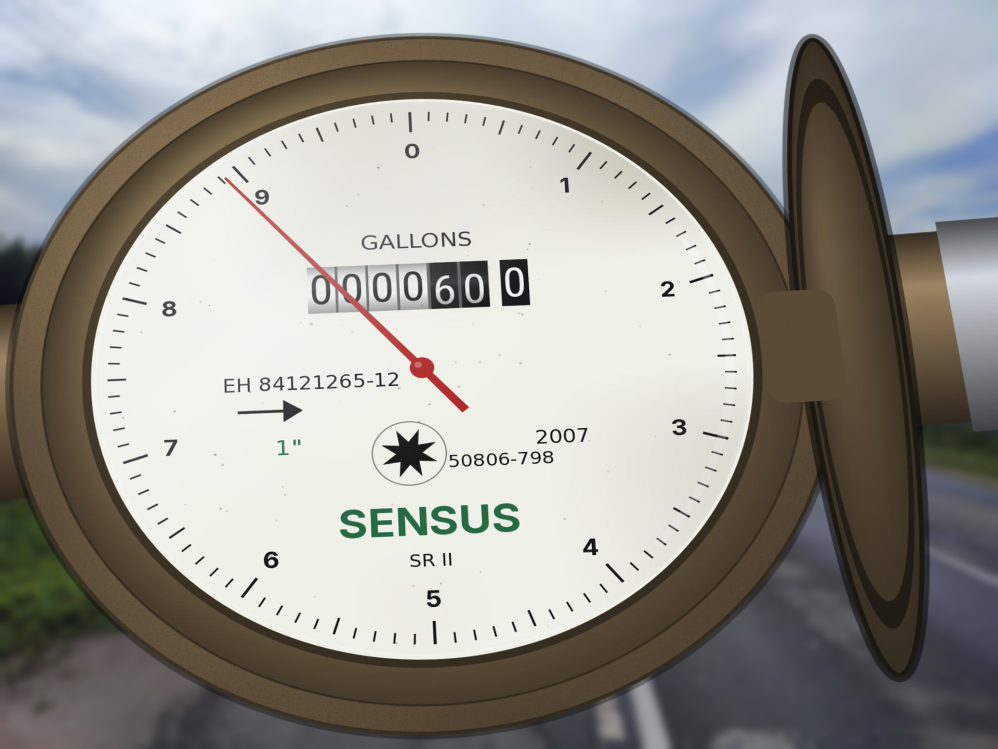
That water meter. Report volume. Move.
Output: 598.9 gal
